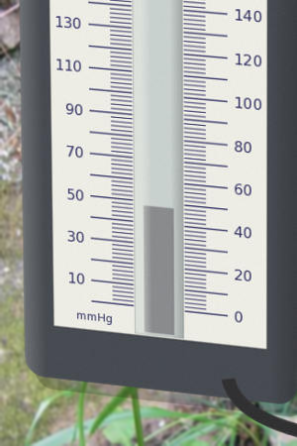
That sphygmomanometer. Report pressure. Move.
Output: 48 mmHg
